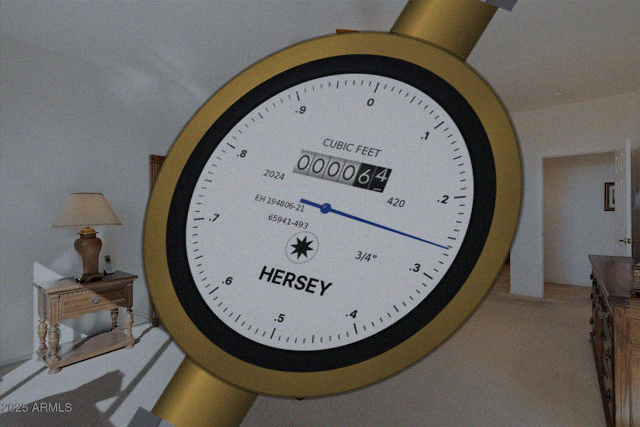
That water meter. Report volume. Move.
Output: 64.26 ft³
